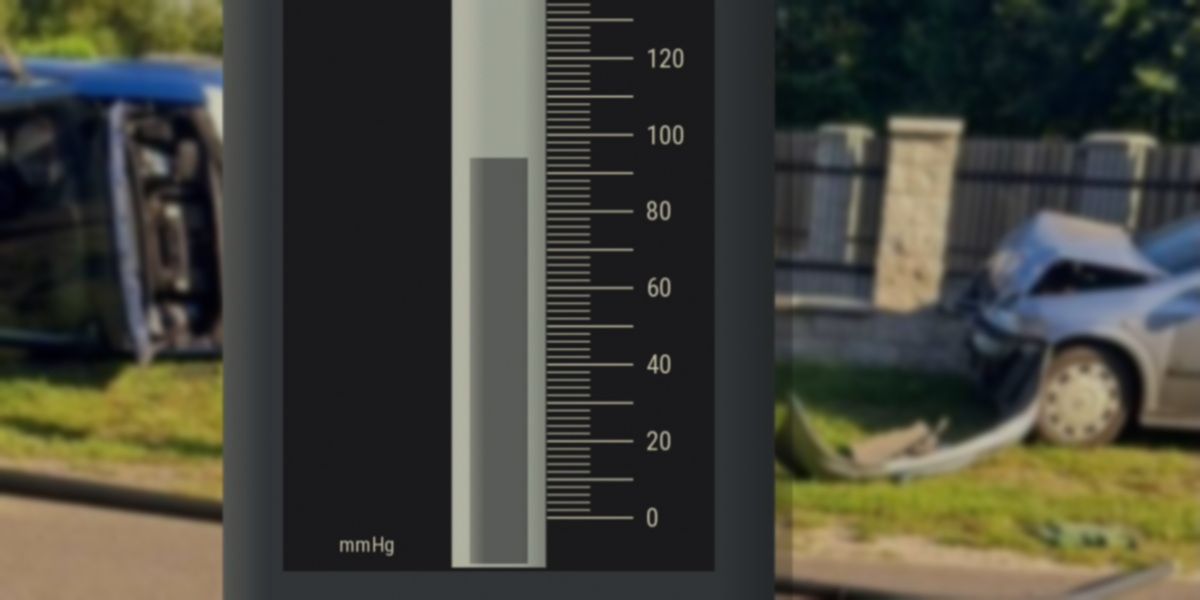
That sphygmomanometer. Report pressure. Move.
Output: 94 mmHg
